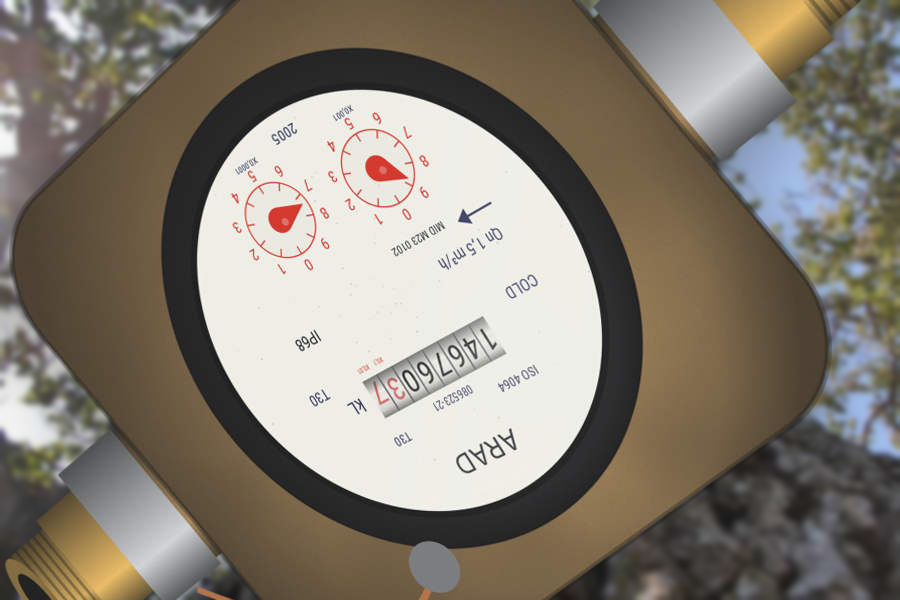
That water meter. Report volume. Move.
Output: 146760.3687 kL
